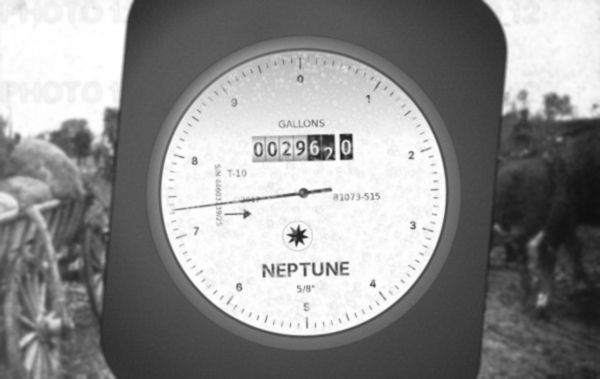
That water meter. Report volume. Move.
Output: 29617.3 gal
